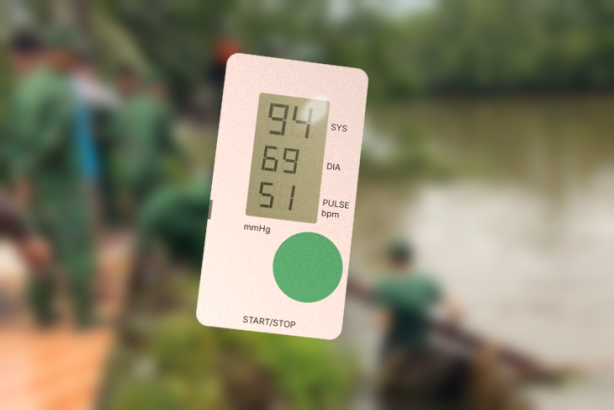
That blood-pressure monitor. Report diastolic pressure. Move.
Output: 69 mmHg
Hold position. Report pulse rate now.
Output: 51 bpm
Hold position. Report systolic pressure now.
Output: 94 mmHg
